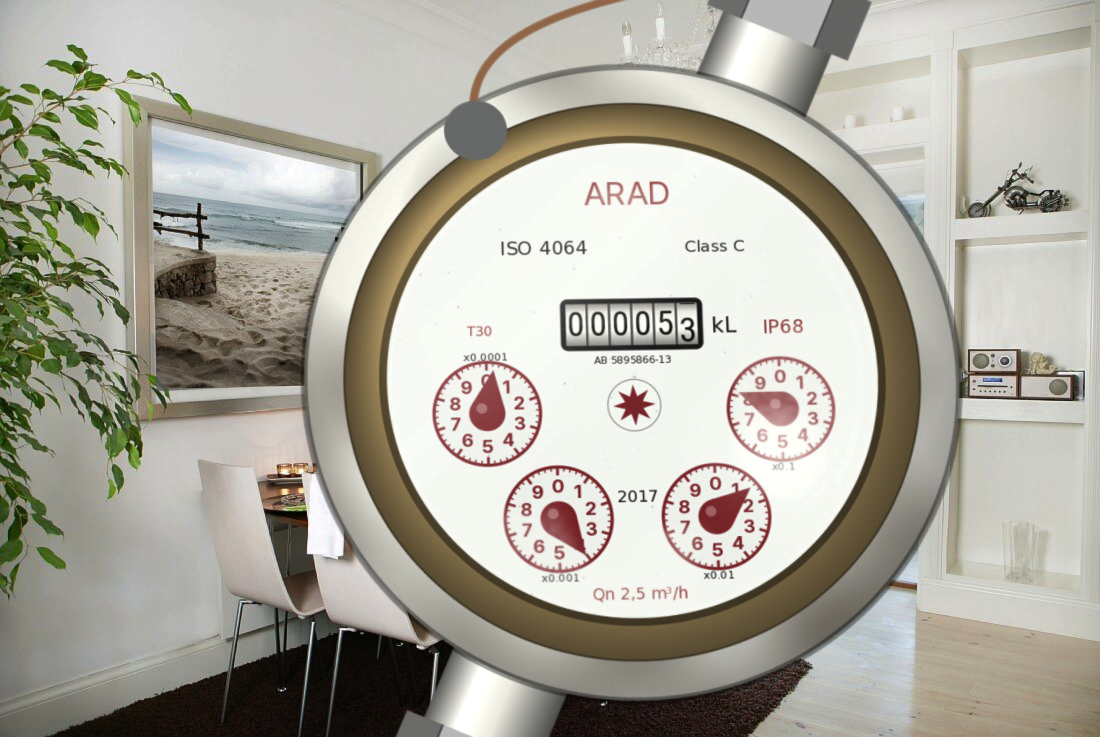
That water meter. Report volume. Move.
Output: 52.8140 kL
